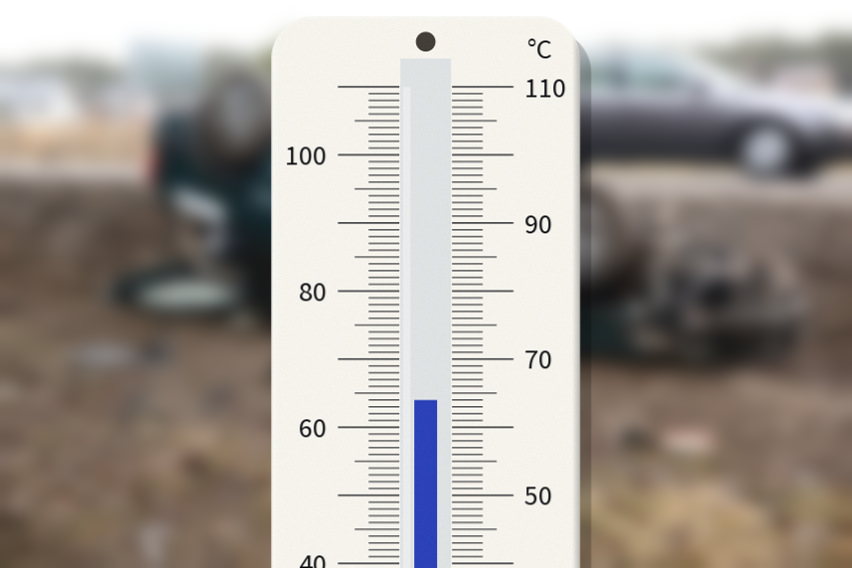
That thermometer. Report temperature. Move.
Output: 64 °C
